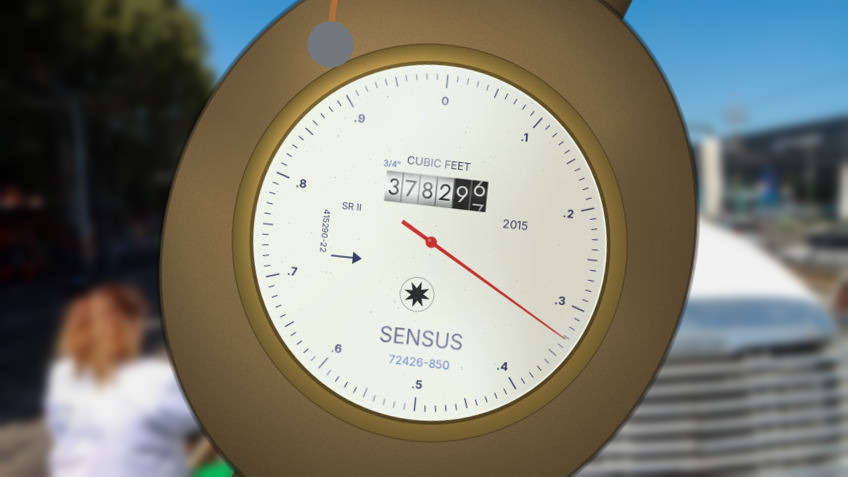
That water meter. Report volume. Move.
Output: 378296.33 ft³
